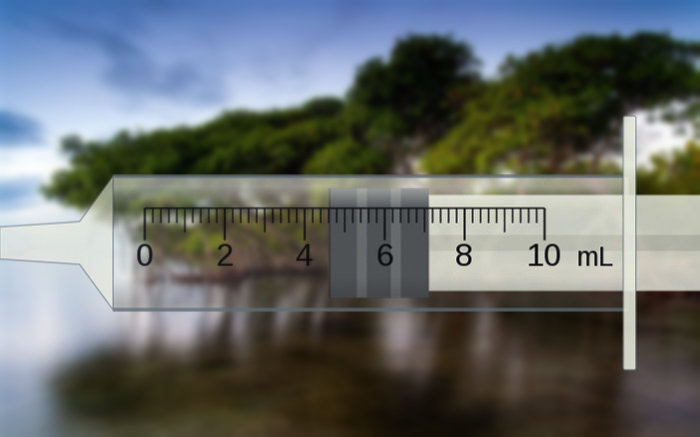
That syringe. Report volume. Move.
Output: 4.6 mL
